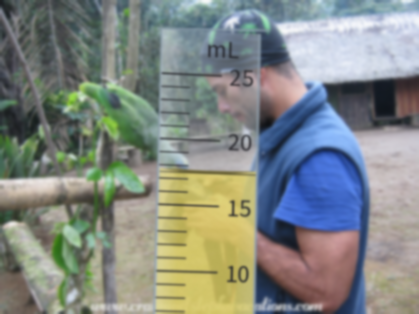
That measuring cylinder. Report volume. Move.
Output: 17.5 mL
